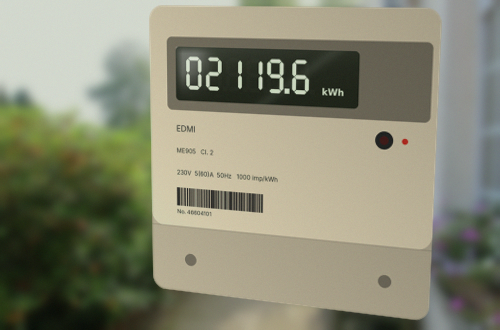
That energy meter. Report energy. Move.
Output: 2119.6 kWh
